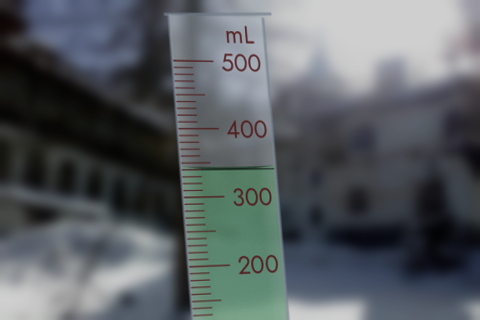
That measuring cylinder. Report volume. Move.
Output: 340 mL
